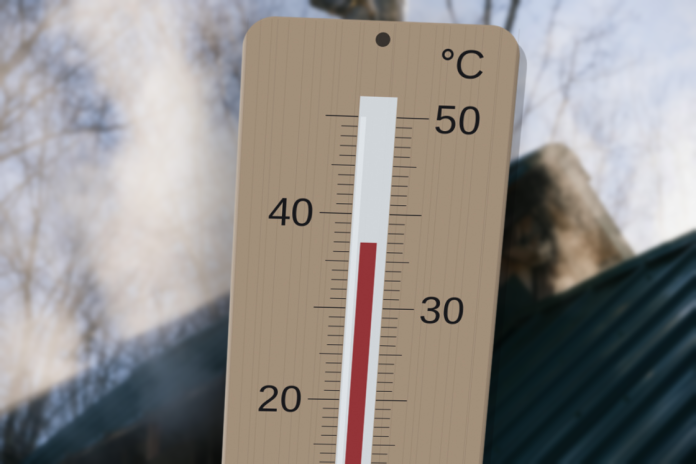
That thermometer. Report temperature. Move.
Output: 37 °C
